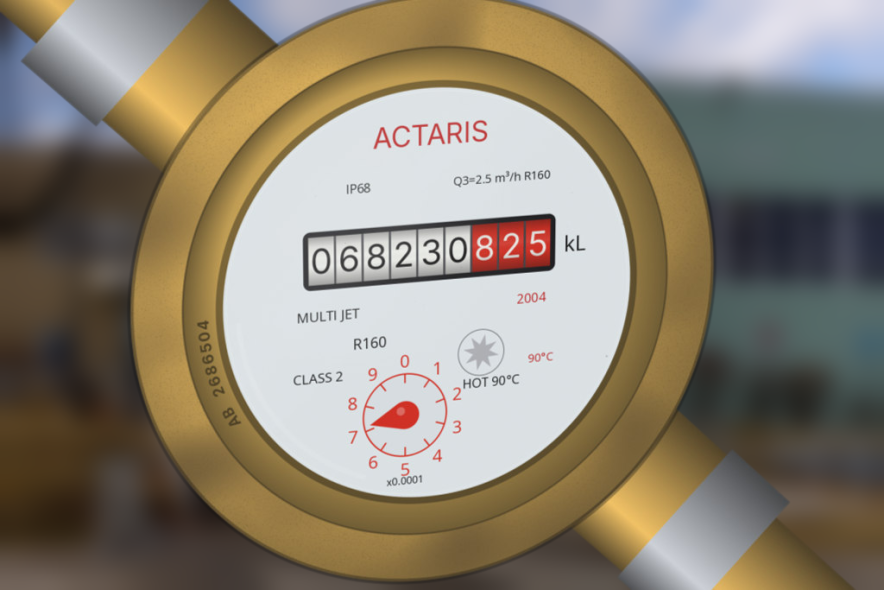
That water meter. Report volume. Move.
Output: 68230.8257 kL
